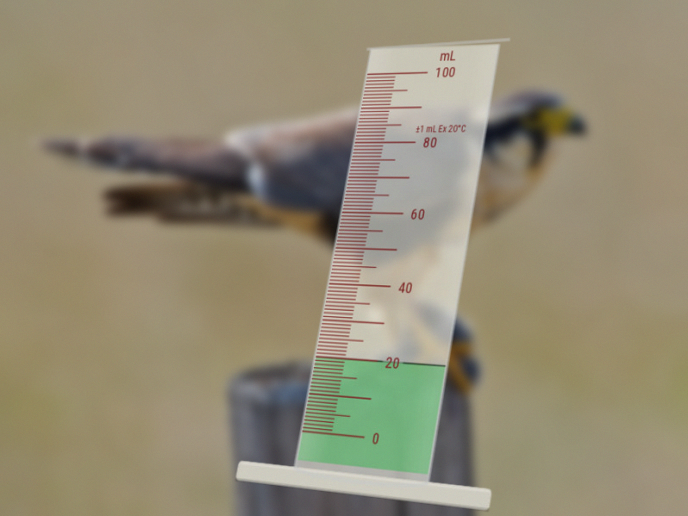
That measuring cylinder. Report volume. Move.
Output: 20 mL
